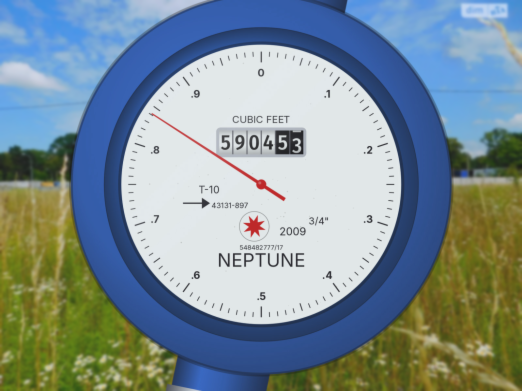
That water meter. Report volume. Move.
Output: 590452.84 ft³
